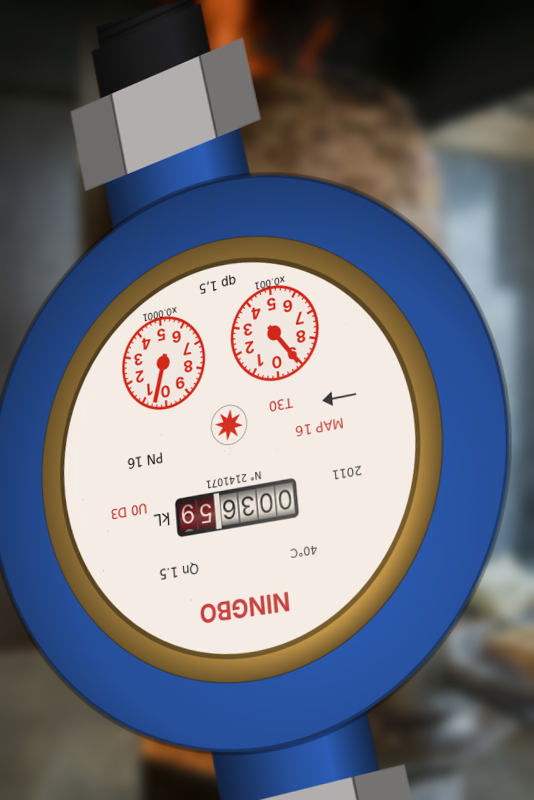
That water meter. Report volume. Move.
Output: 36.5890 kL
